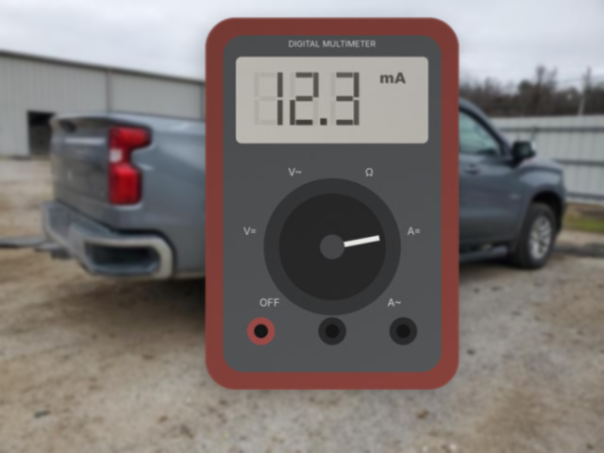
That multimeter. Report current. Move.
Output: 12.3 mA
